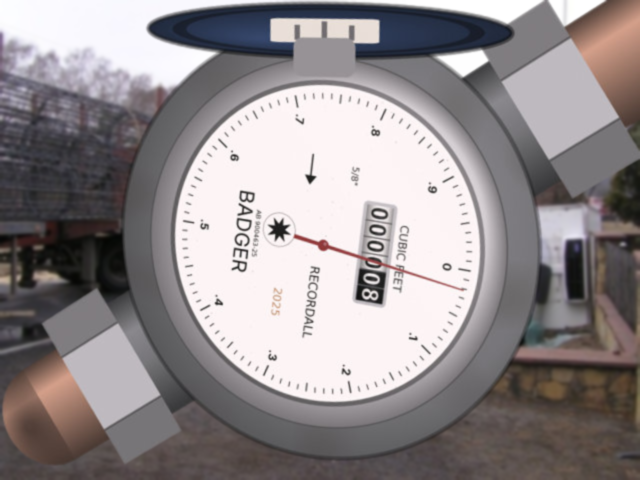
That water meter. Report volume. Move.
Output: 8.02 ft³
